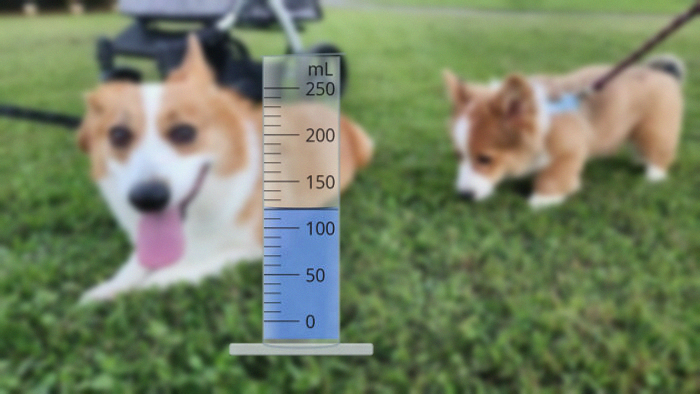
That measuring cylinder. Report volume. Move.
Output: 120 mL
